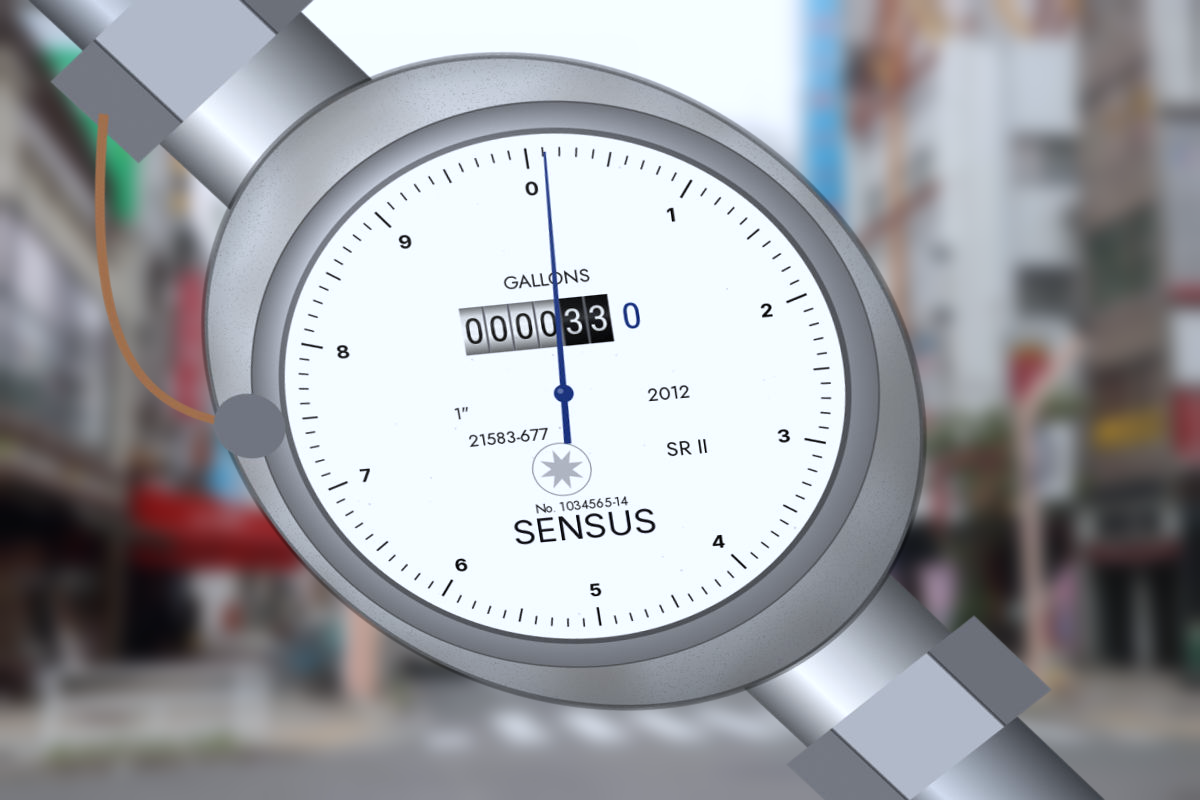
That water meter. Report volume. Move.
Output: 330.1 gal
